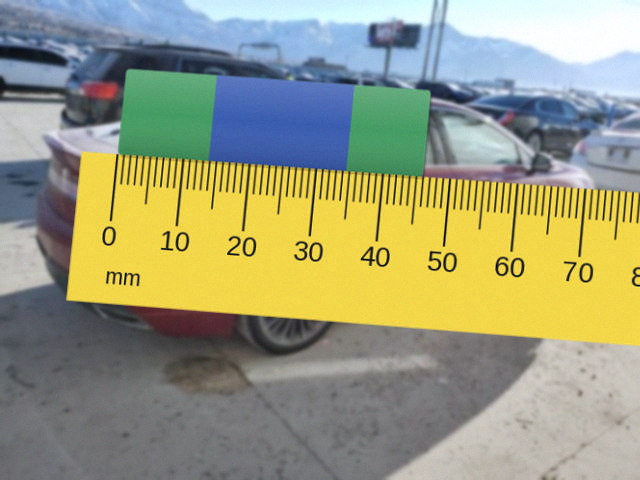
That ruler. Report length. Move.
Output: 46 mm
